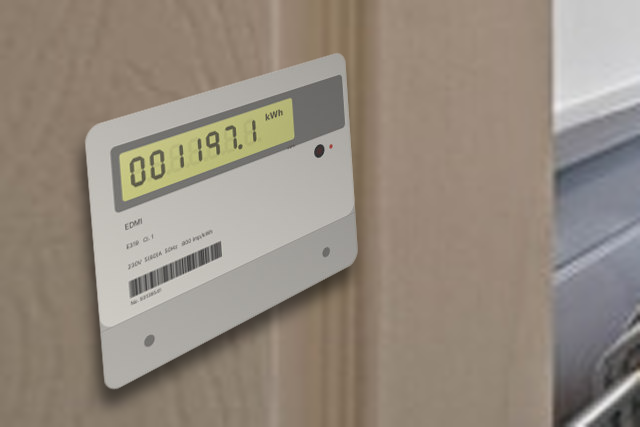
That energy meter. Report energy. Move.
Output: 1197.1 kWh
